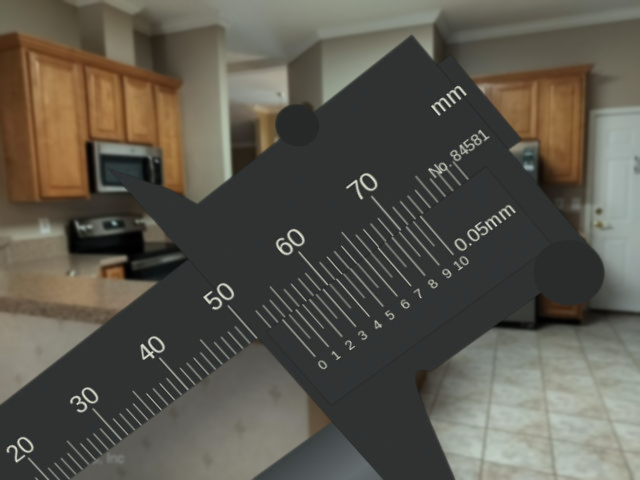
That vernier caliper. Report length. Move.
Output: 53.6 mm
